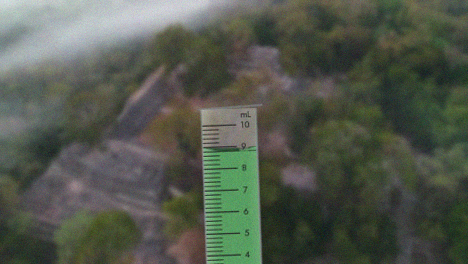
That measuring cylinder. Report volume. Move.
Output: 8.8 mL
